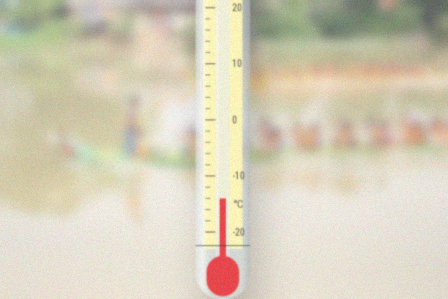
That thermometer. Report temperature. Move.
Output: -14 °C
